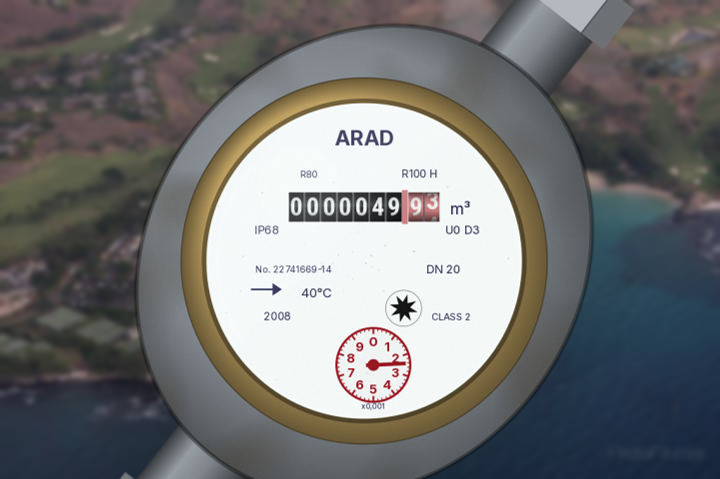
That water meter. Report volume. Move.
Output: 49.932 m³
